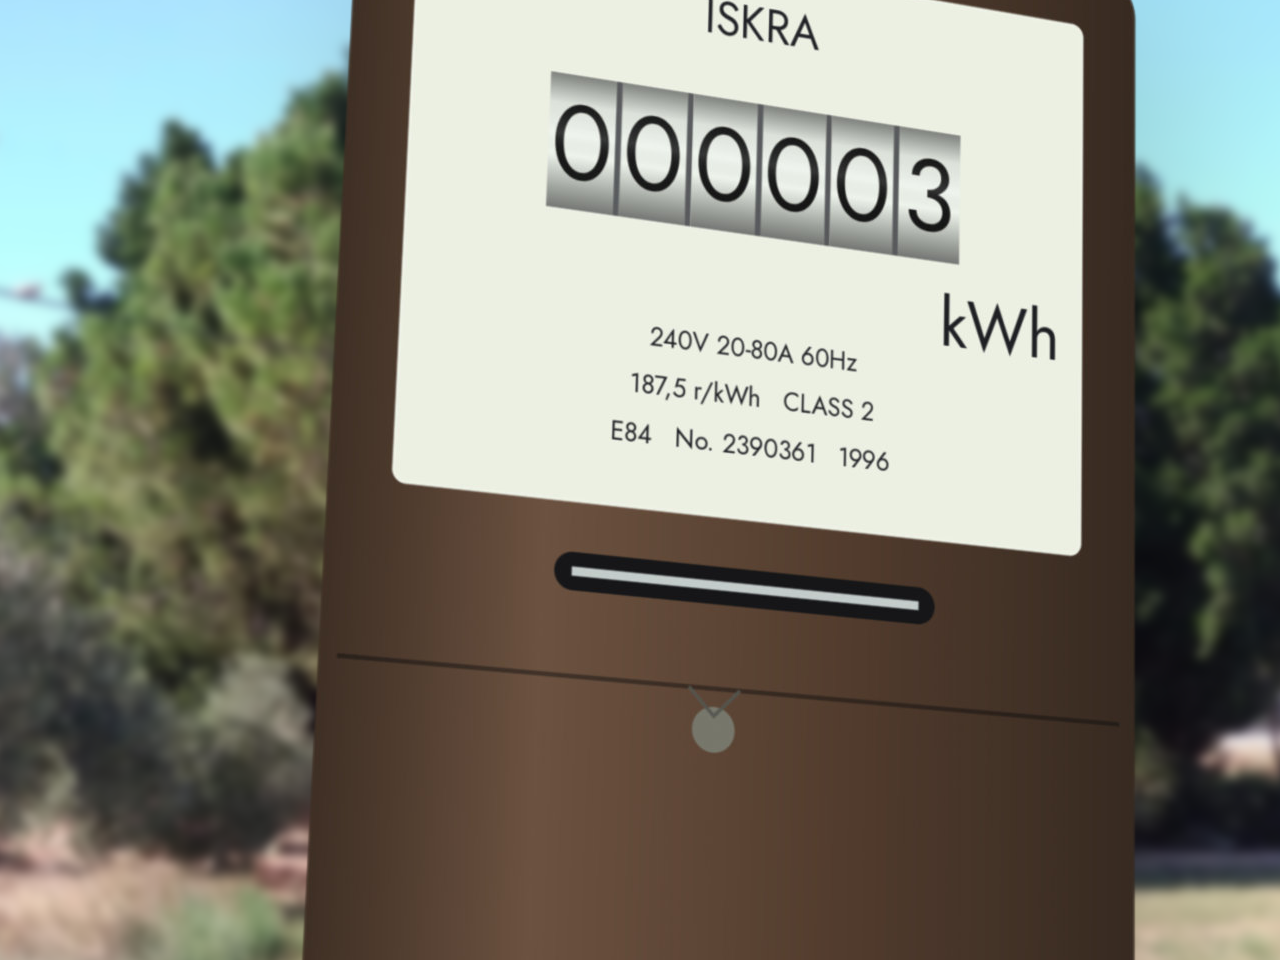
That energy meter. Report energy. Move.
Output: 3 kWh
